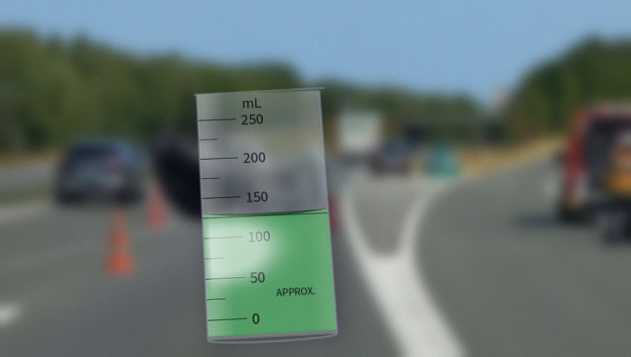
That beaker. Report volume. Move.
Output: 125 mL
